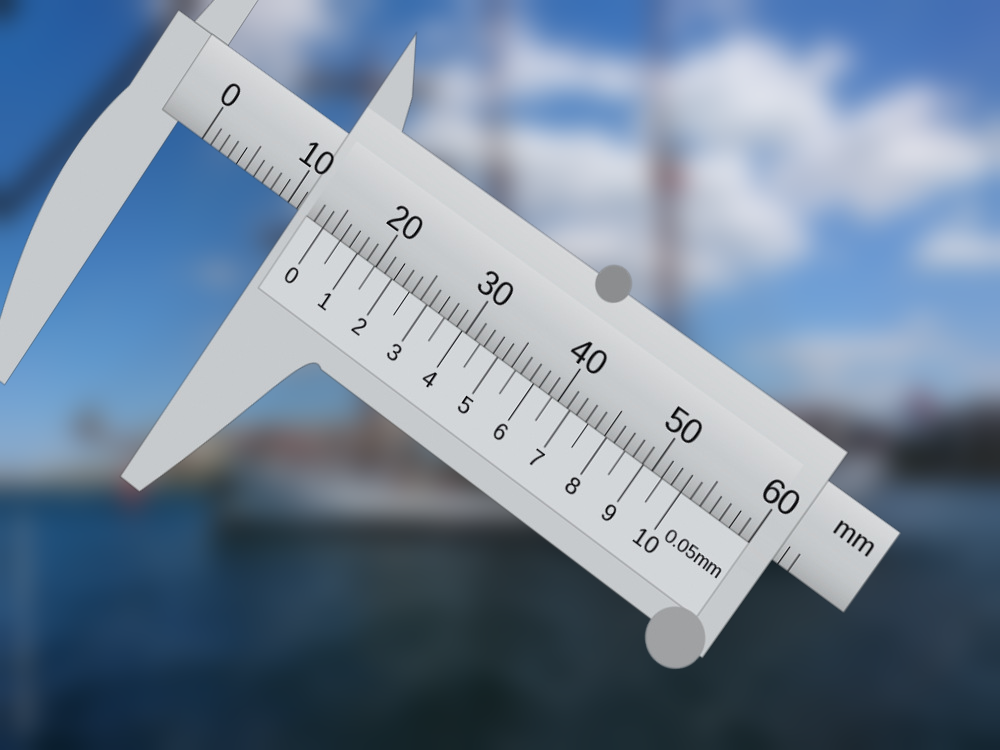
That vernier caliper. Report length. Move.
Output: 14.0 mm
